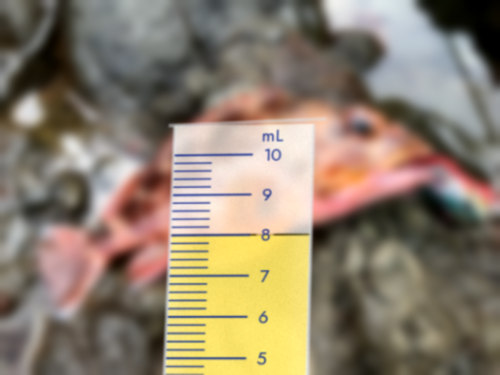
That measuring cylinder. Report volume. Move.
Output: 8 mL
